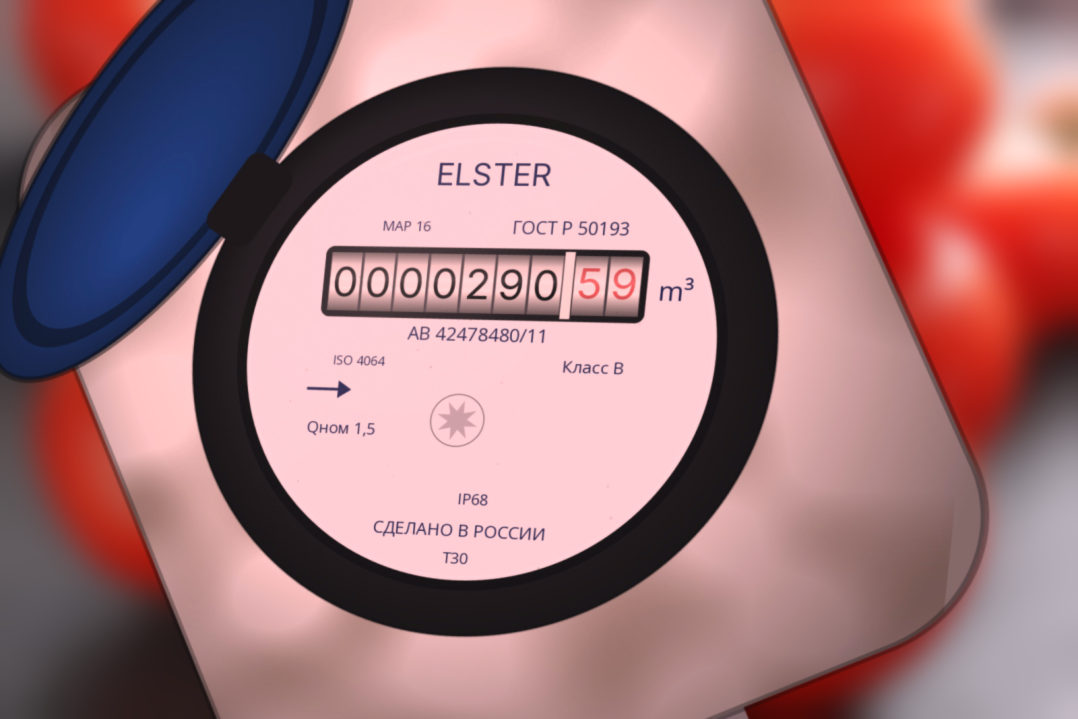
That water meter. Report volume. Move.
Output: 290.59 m³
